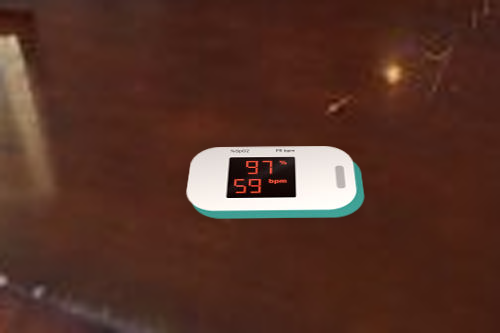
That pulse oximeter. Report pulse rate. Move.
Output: 59 bpm
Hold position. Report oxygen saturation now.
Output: 97 %
